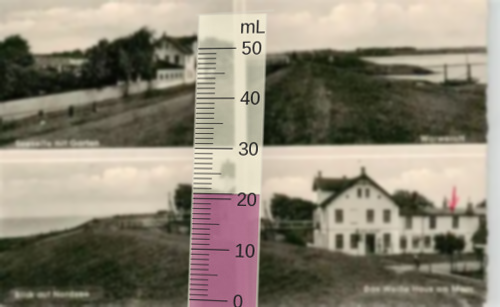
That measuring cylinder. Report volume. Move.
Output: 21 mL
